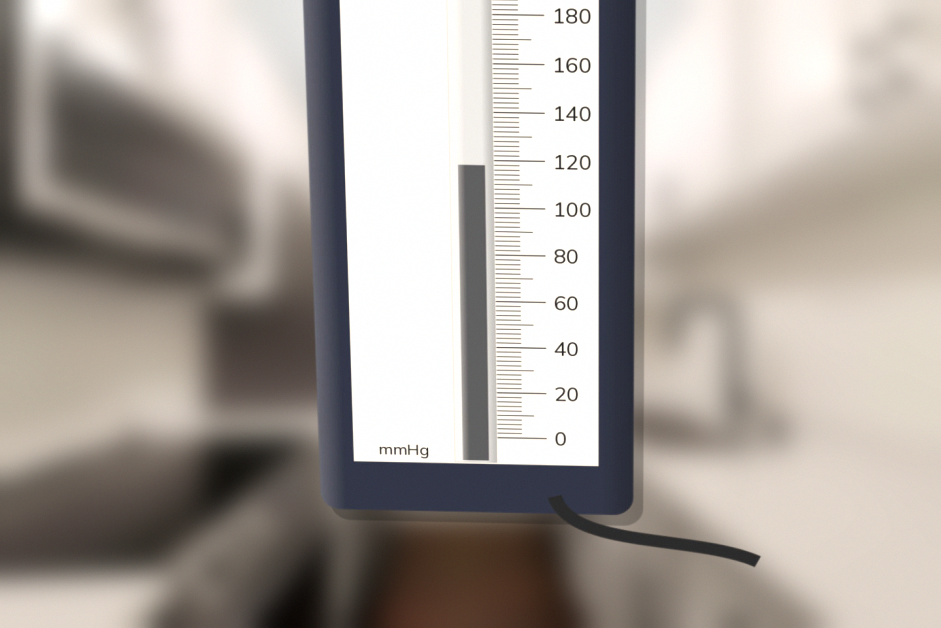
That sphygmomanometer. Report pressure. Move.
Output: 118 mmHg
